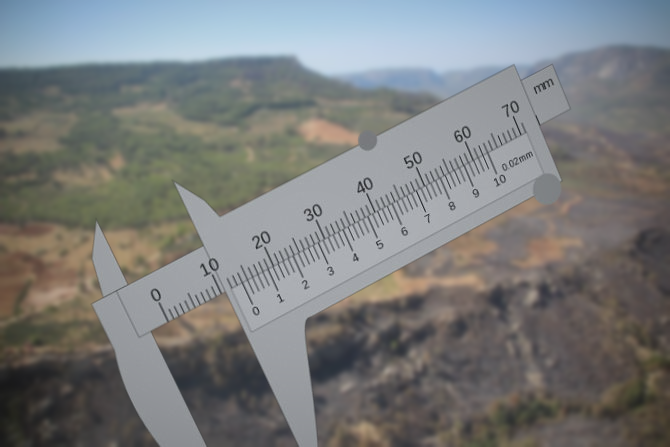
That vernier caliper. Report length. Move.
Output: 14.0 mm
